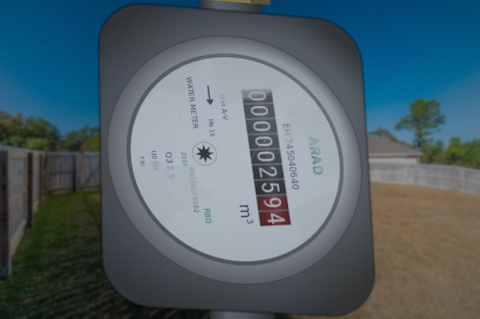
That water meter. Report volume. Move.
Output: 25.94 m³
